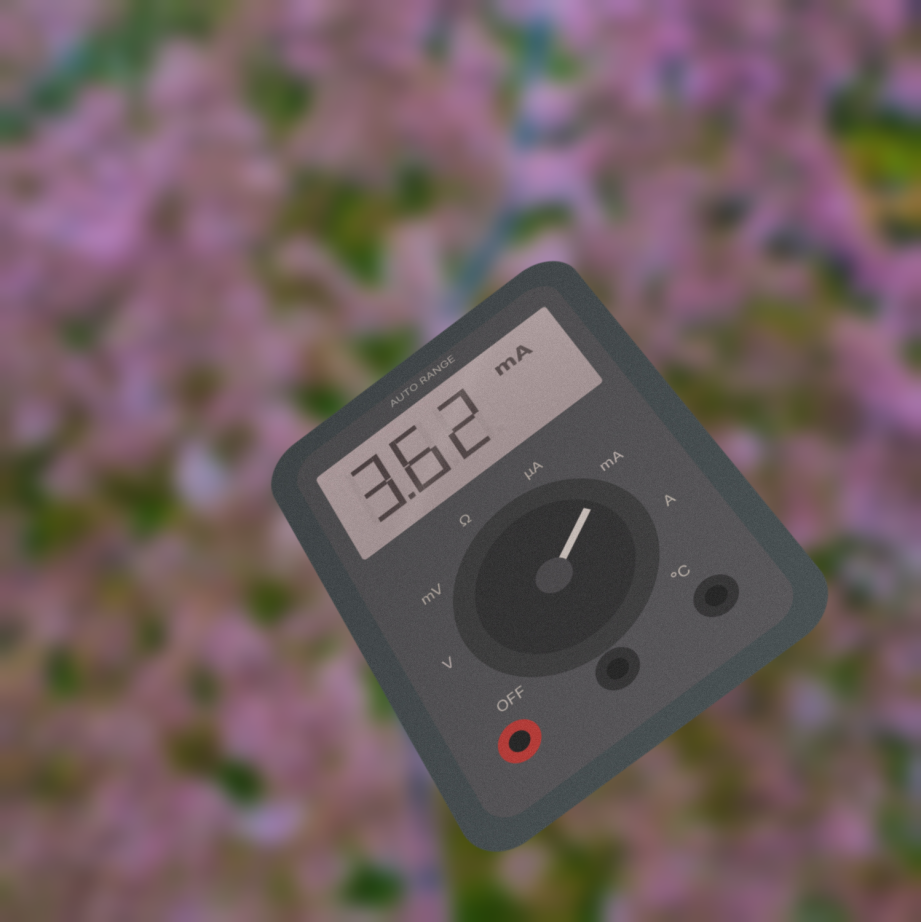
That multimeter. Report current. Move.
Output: 3.62 mA
